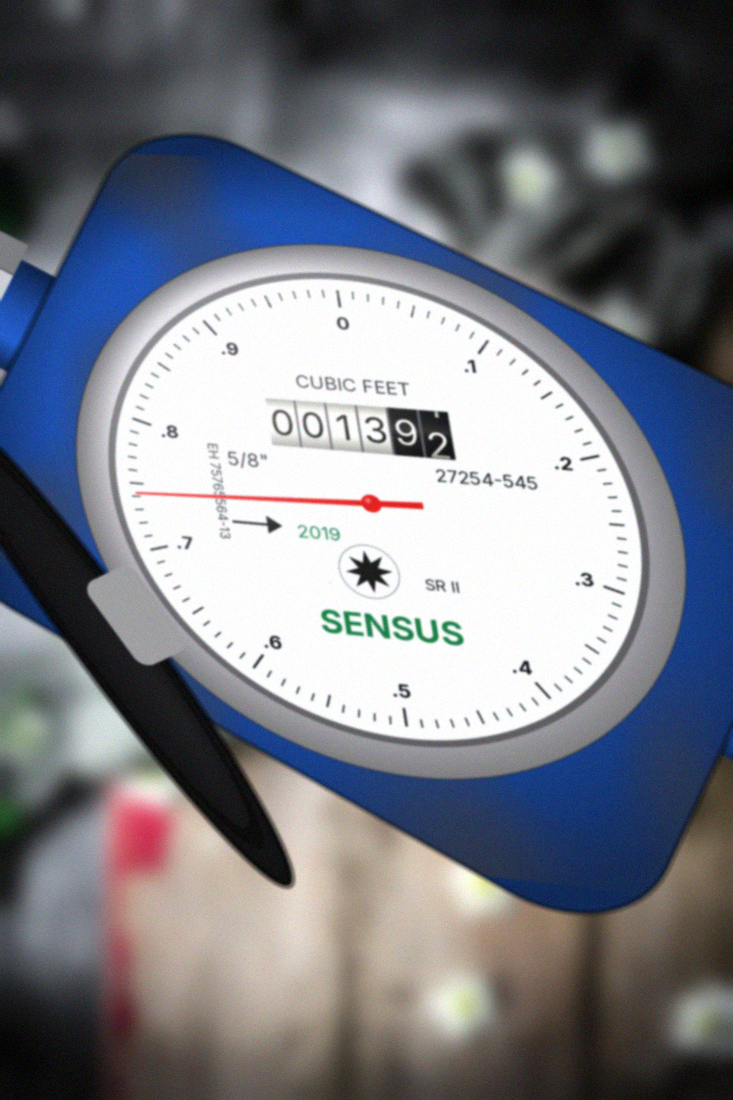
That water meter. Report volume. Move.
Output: 1391.74 ft³
